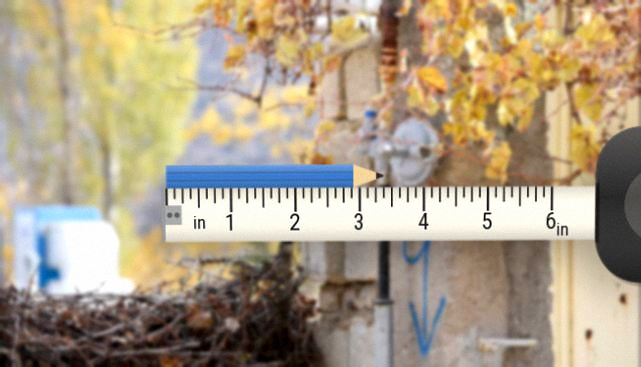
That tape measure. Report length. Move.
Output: 3.375 in
